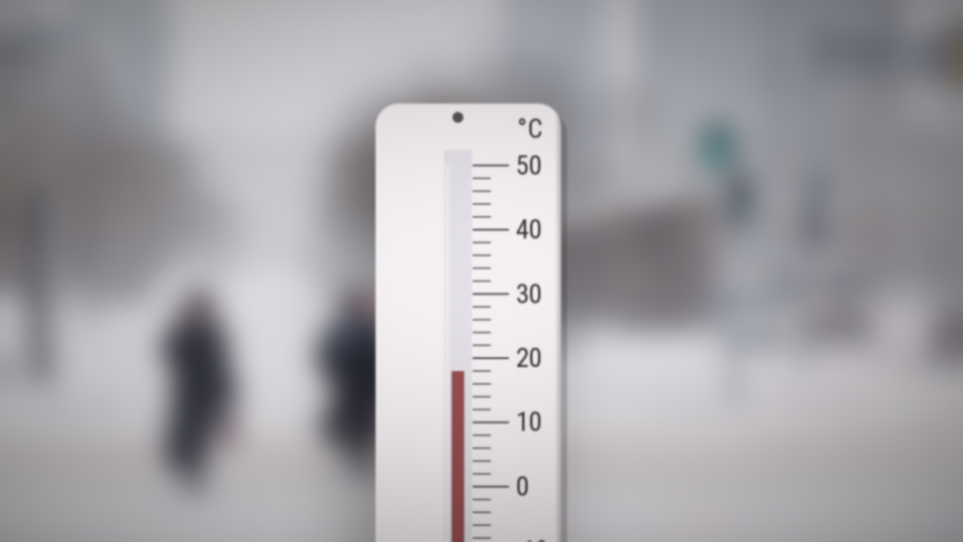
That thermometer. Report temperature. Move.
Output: 18 °C
